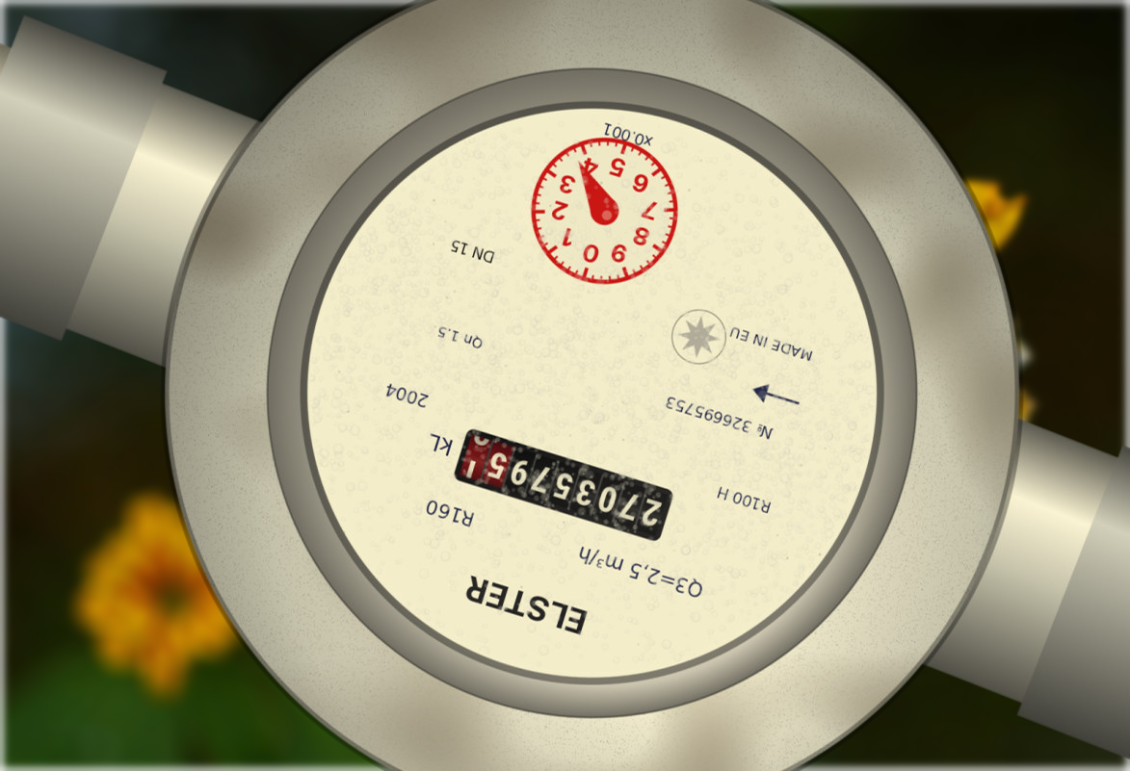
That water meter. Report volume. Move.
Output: 2703579.513 kL
